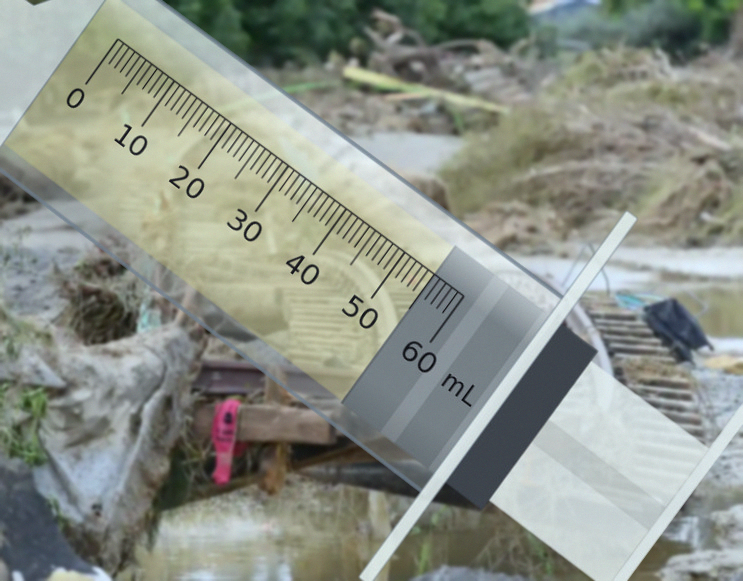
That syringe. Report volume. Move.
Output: 55 mL
